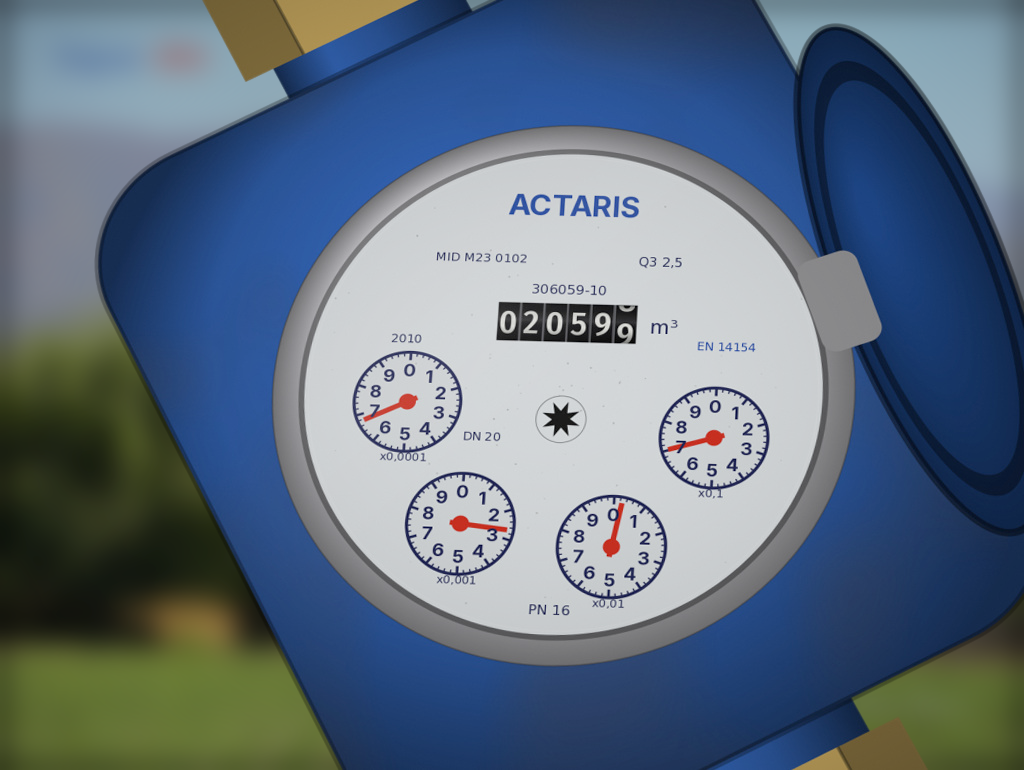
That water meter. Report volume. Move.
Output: 20598.7026 m³
